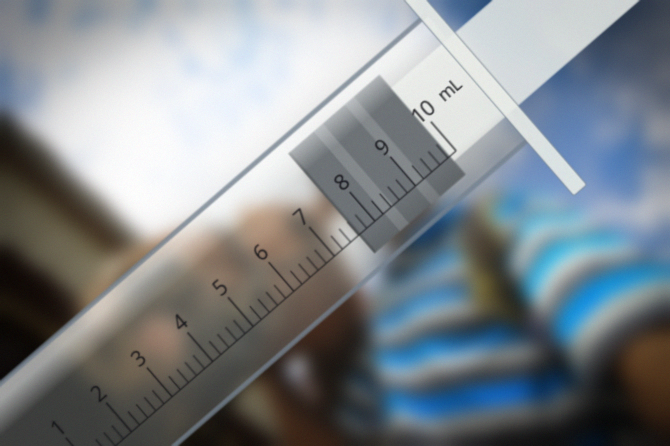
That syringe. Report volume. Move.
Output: 7.6 mL
